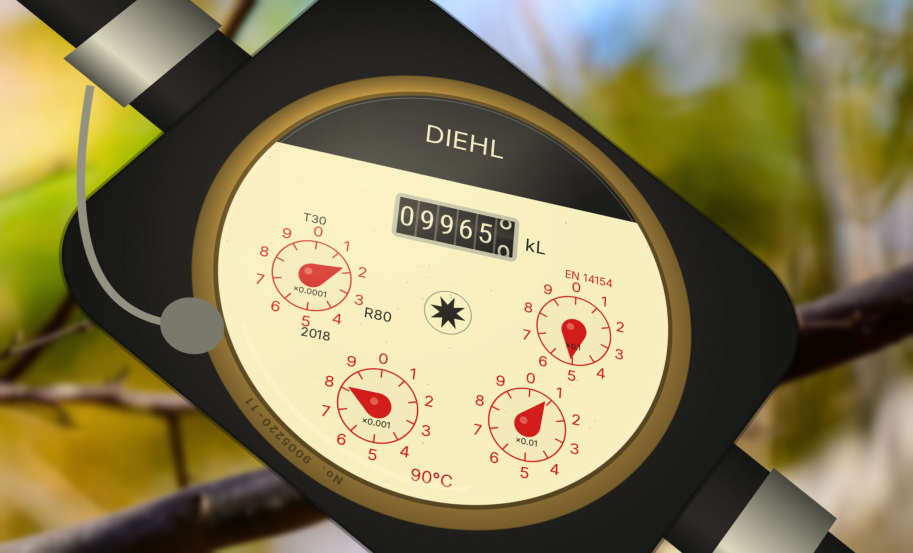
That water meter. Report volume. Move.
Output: 99658.5081 kL
